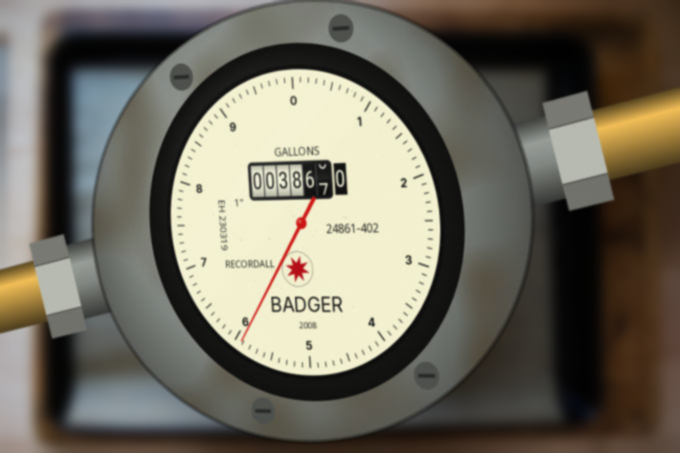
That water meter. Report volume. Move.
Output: 38665.9 gal
